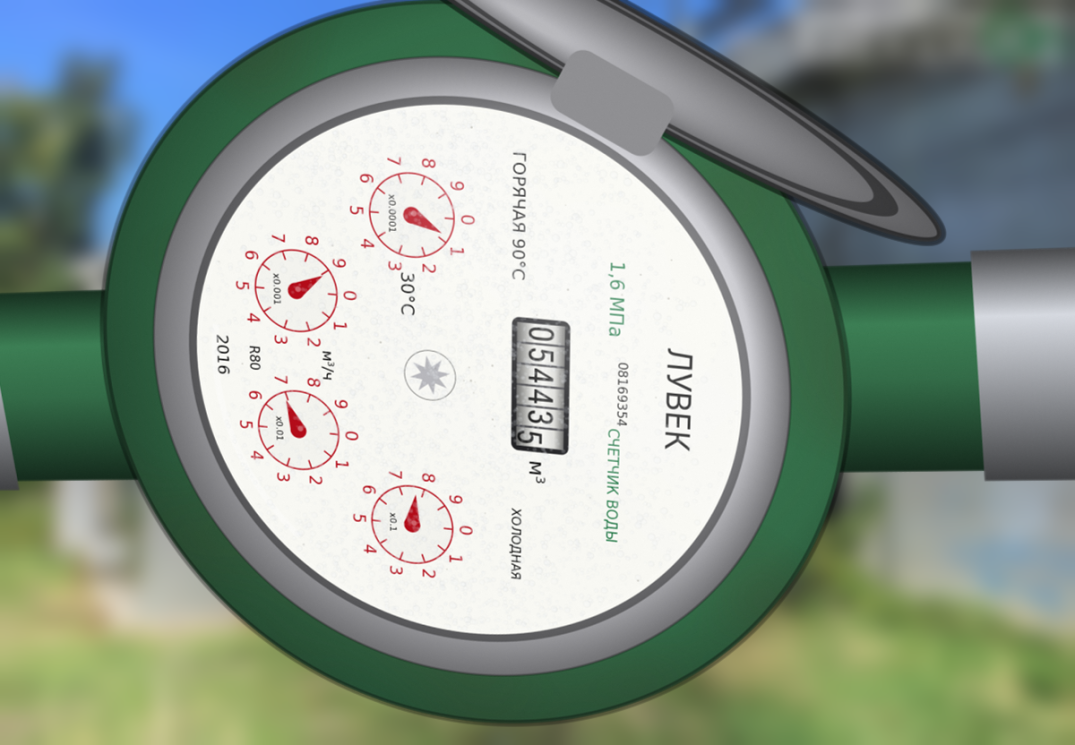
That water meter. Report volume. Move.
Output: 54434.7690 m³
